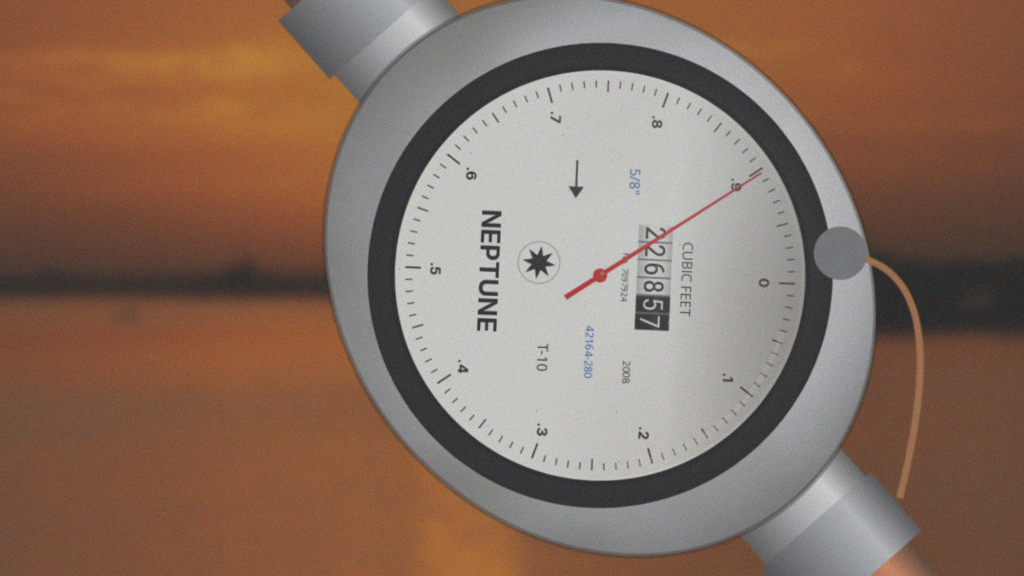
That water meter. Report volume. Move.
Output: 226856.90 ft³
